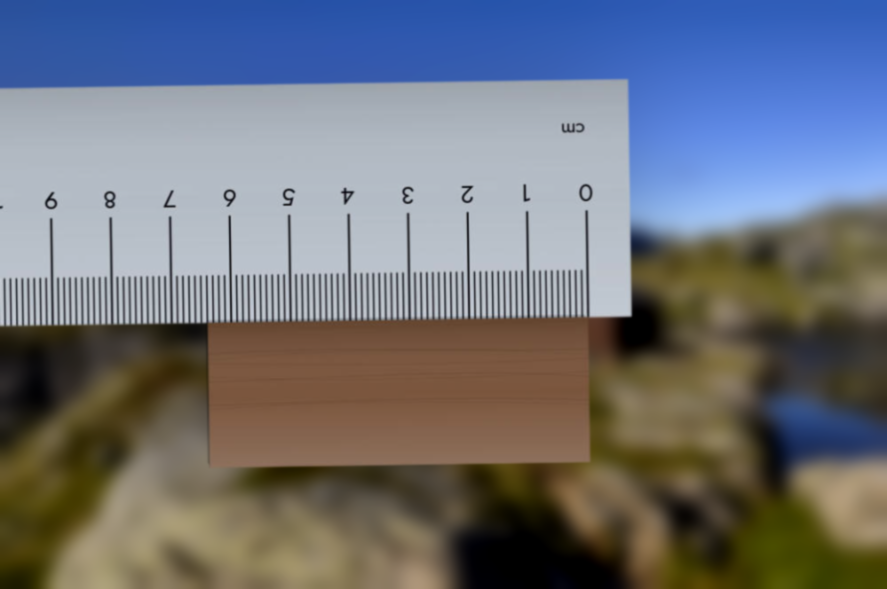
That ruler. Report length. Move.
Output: 6.4 cm
